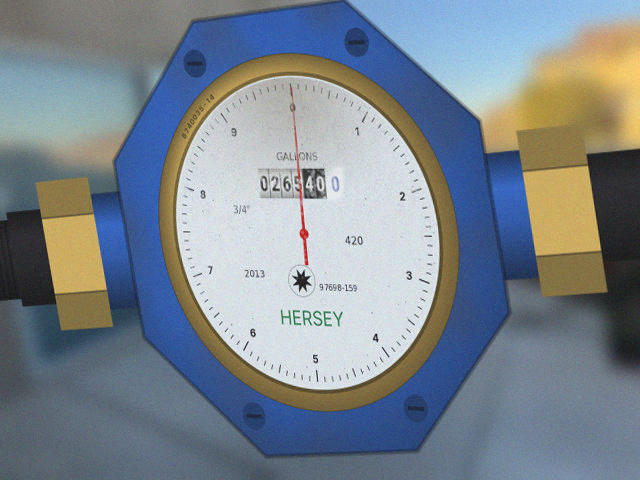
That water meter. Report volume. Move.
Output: 265400.0 gal
